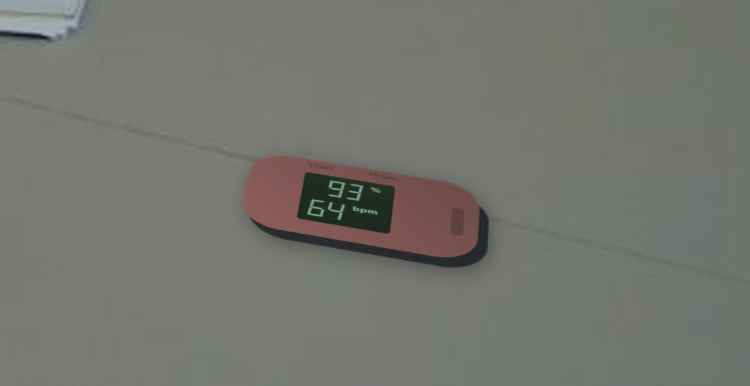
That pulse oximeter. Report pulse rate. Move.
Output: 64 bpm
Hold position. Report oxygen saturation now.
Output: 93 %
